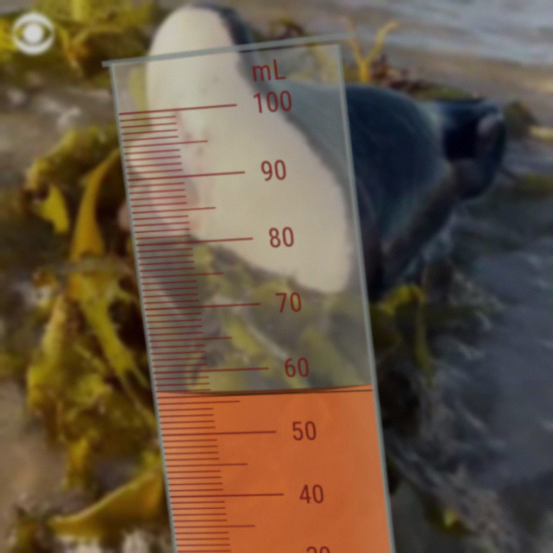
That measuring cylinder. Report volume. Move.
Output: 56 mL
